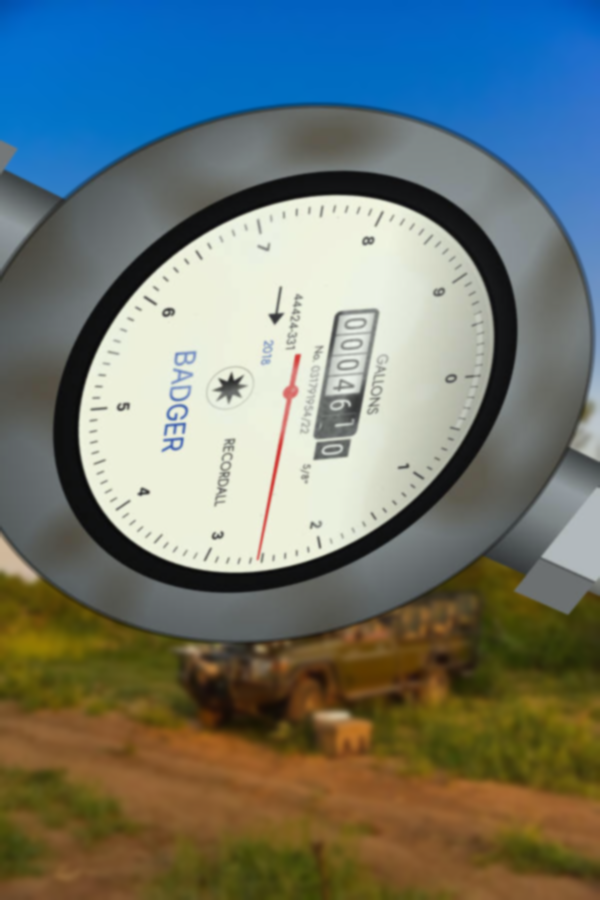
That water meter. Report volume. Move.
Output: 4612.5 gal
